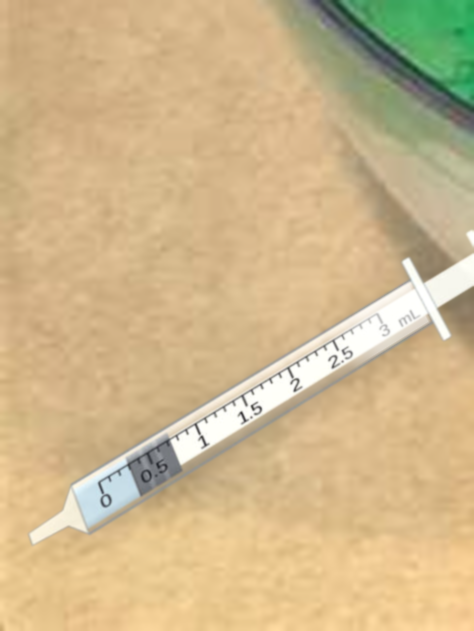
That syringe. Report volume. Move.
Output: 0.3 mL
